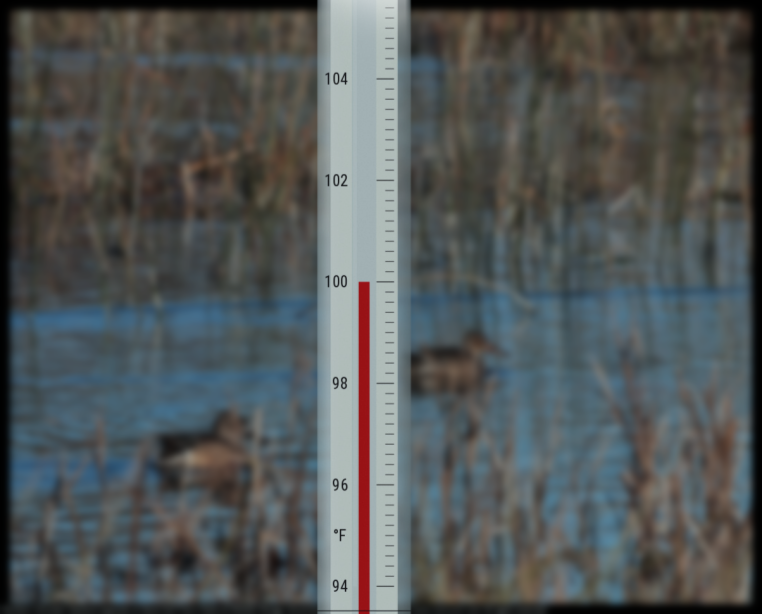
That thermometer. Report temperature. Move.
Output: 100 °F
